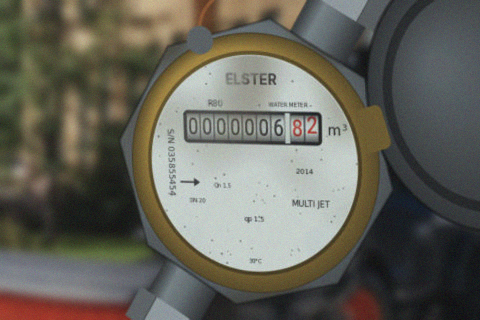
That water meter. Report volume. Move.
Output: 6.82 m³
